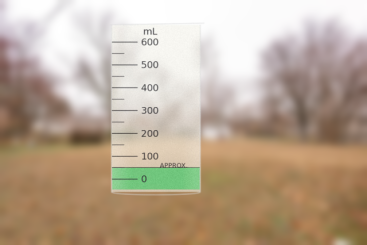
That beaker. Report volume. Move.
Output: 50 mL
